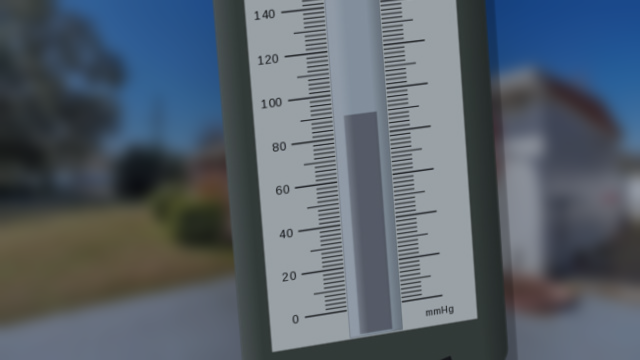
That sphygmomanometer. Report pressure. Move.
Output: 90 mmHg
